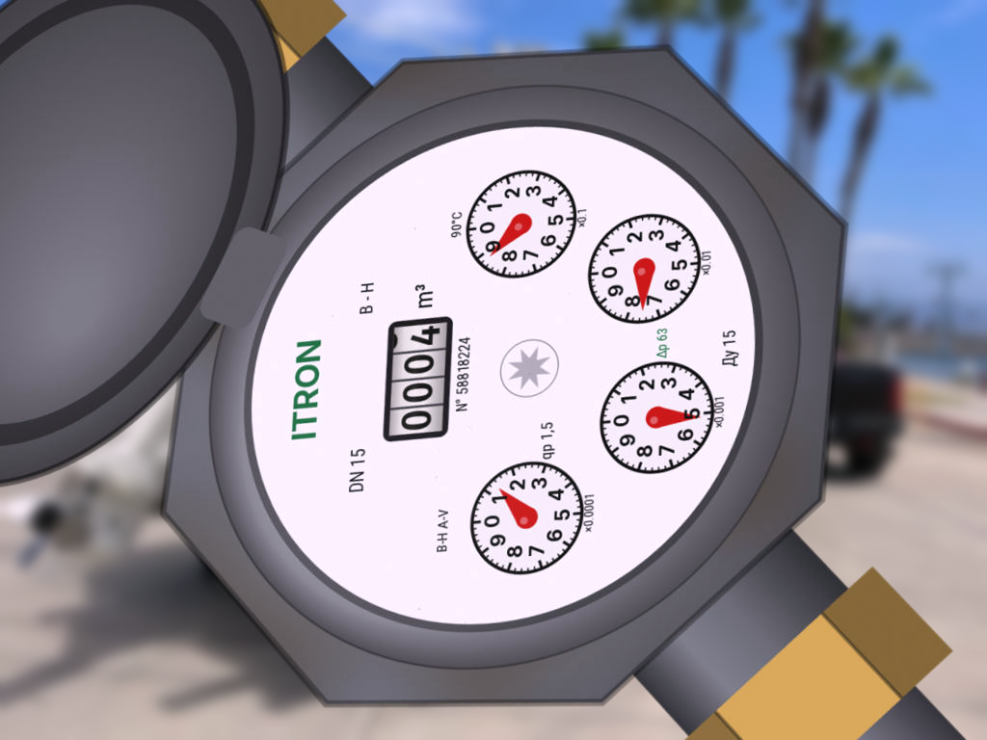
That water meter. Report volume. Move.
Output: 3.8751 m³
